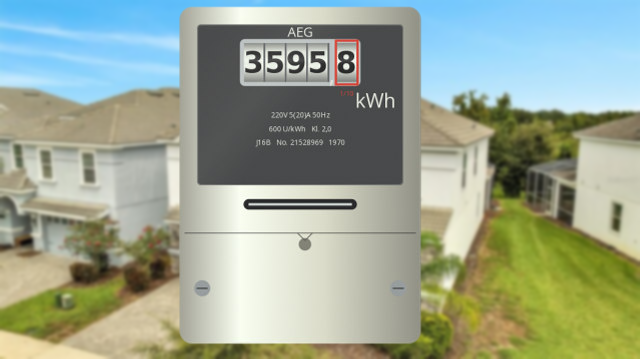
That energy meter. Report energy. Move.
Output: 3595.8 kWh
